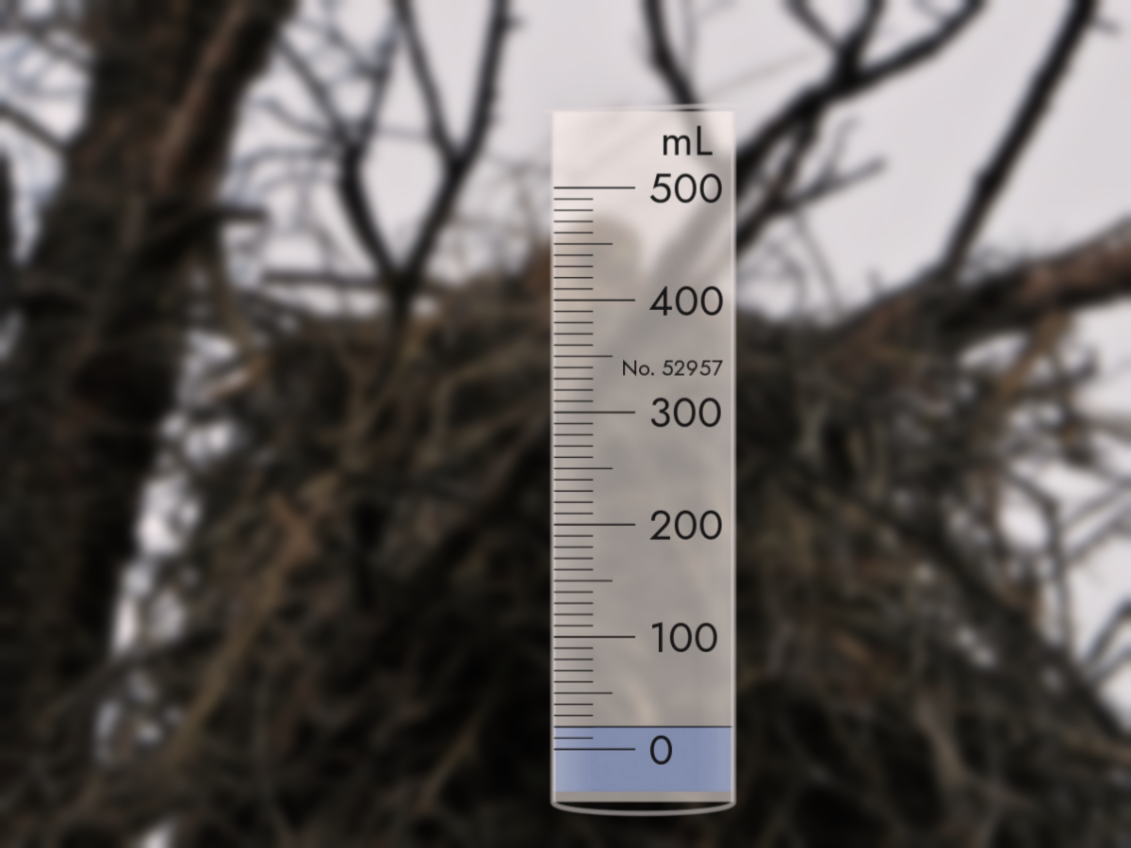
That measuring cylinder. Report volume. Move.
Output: 20 mL
